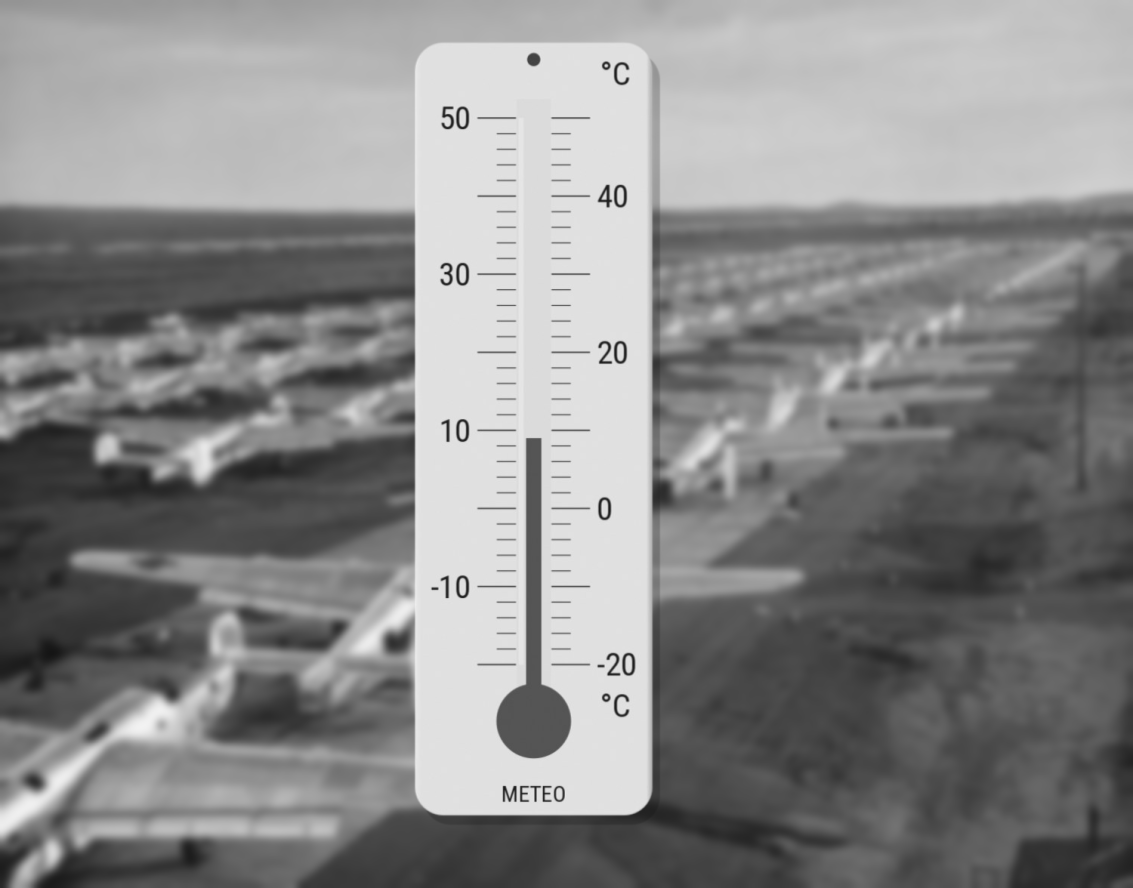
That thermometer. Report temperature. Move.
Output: 9 °C
